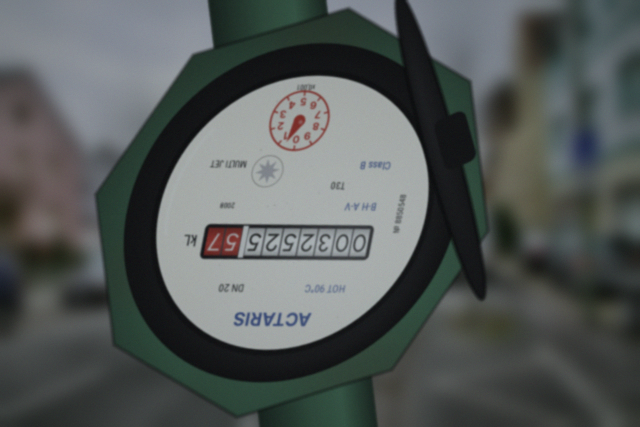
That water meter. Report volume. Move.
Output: 32525.570 kL
